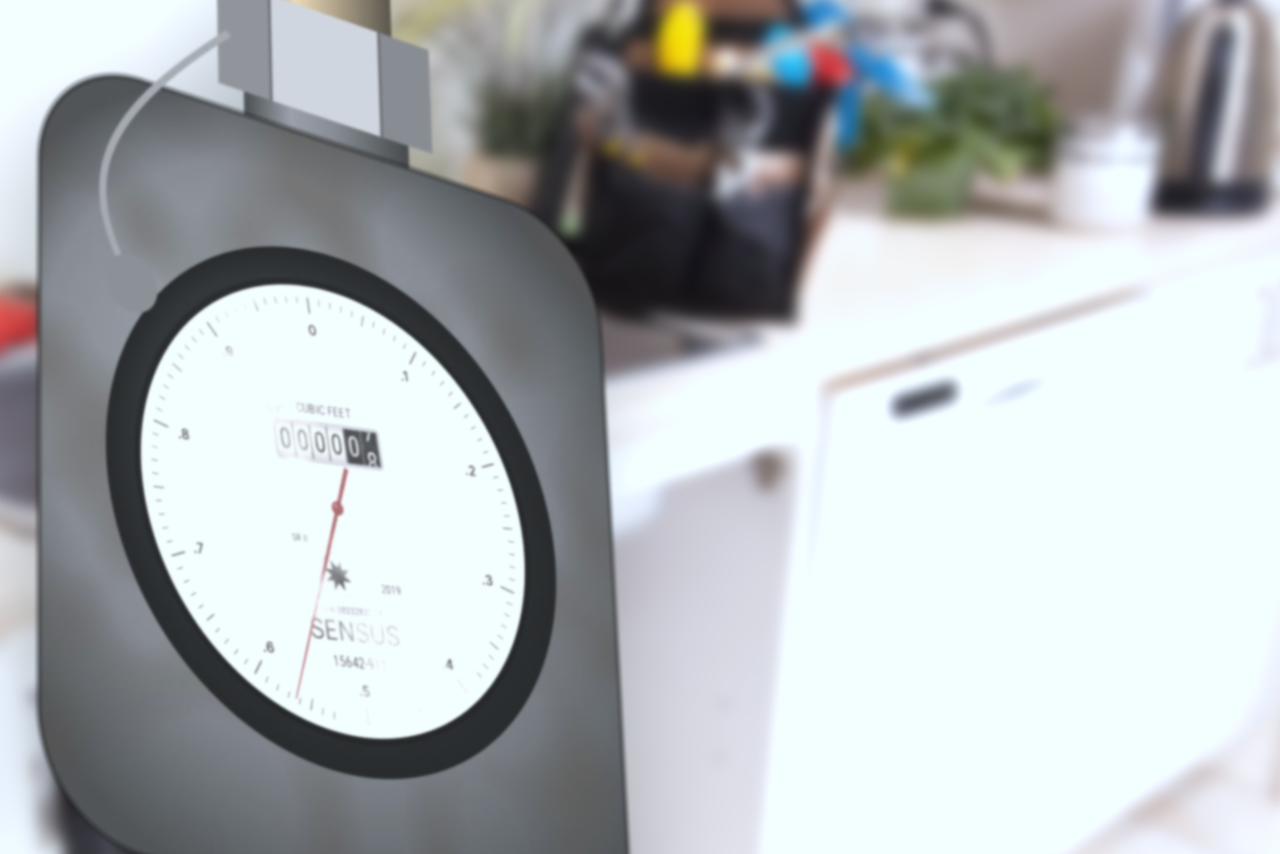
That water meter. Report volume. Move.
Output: 7.56 ft³
